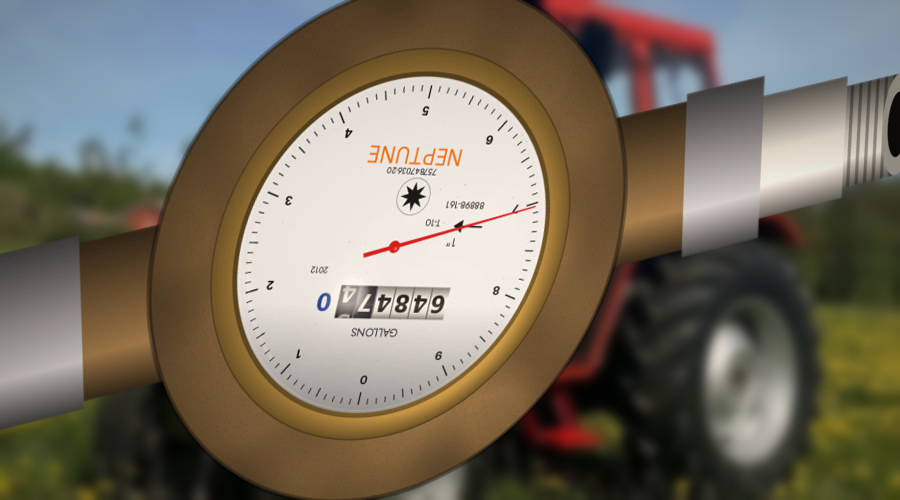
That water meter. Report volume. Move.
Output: 6484737.0 gal
